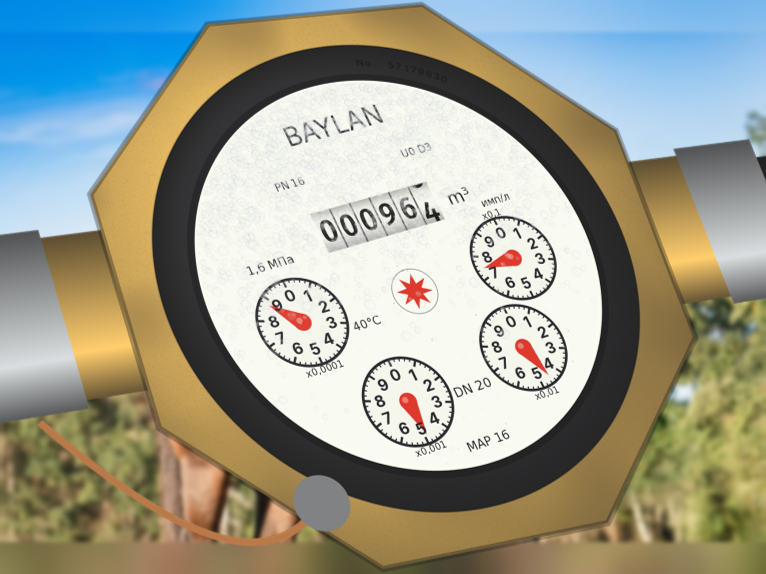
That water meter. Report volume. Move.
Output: 963.7448 m³
